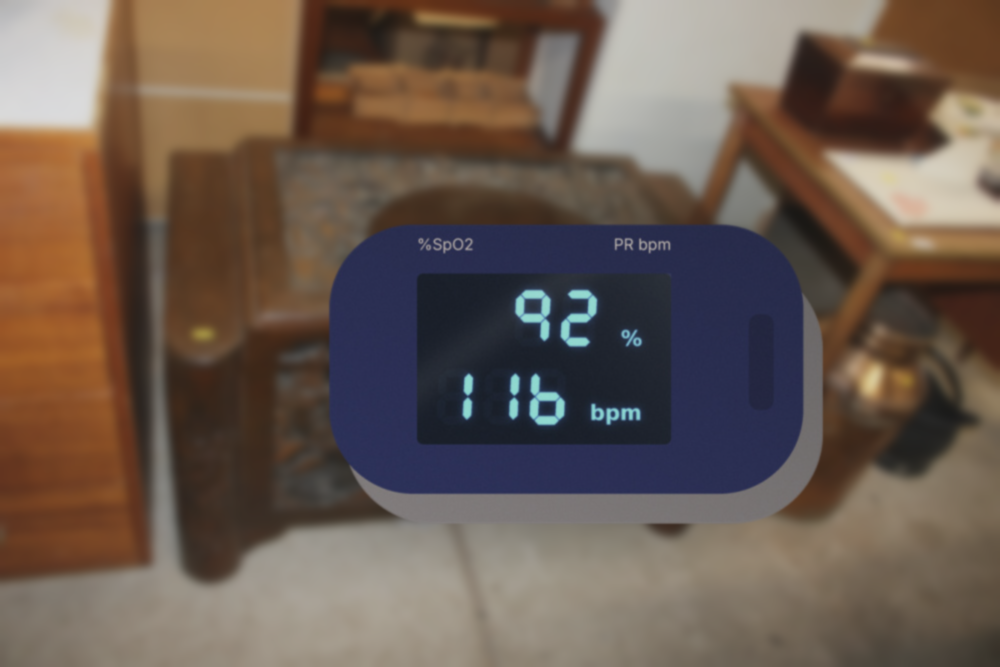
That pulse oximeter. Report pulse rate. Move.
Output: 116 bpm
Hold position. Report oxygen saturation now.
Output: 92 %
